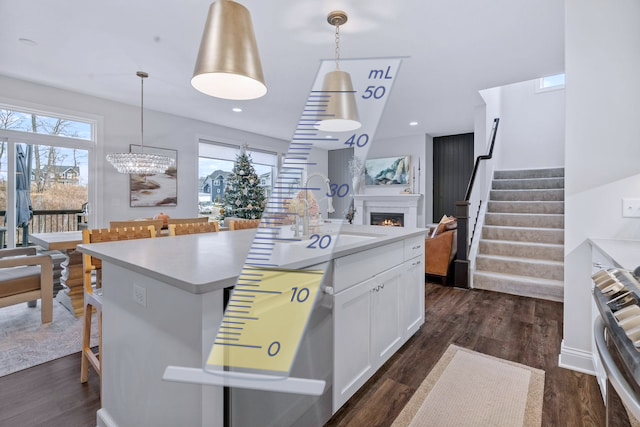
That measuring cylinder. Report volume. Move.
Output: 14 mL
